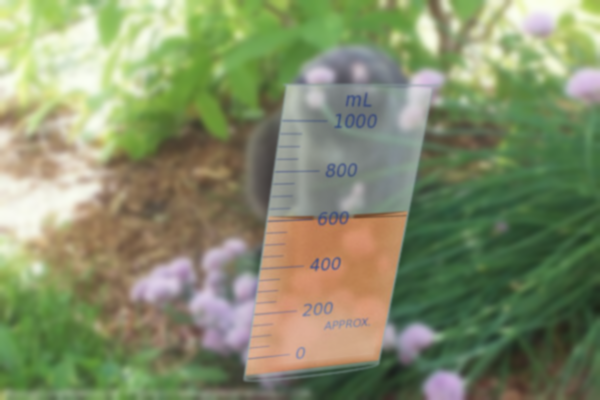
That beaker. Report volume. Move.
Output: 600 mL
